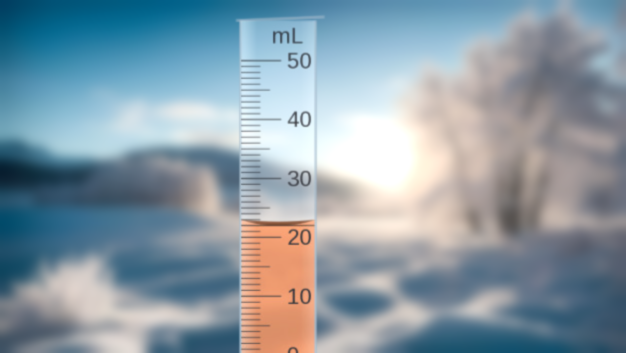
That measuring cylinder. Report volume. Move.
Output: 22 mL
